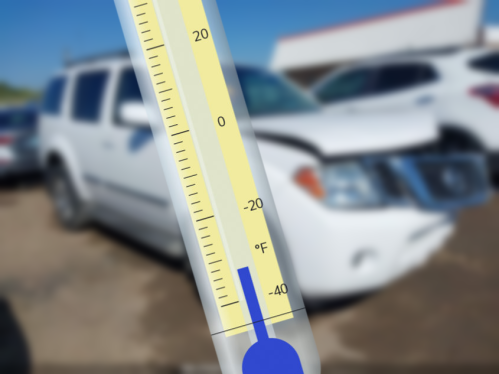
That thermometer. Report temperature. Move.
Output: -33 °F
